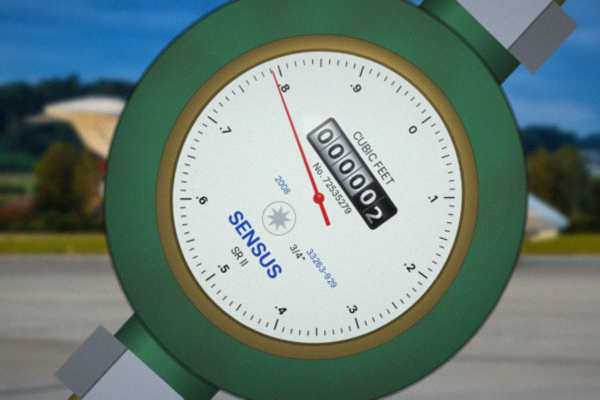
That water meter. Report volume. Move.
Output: 1.79 ft³
